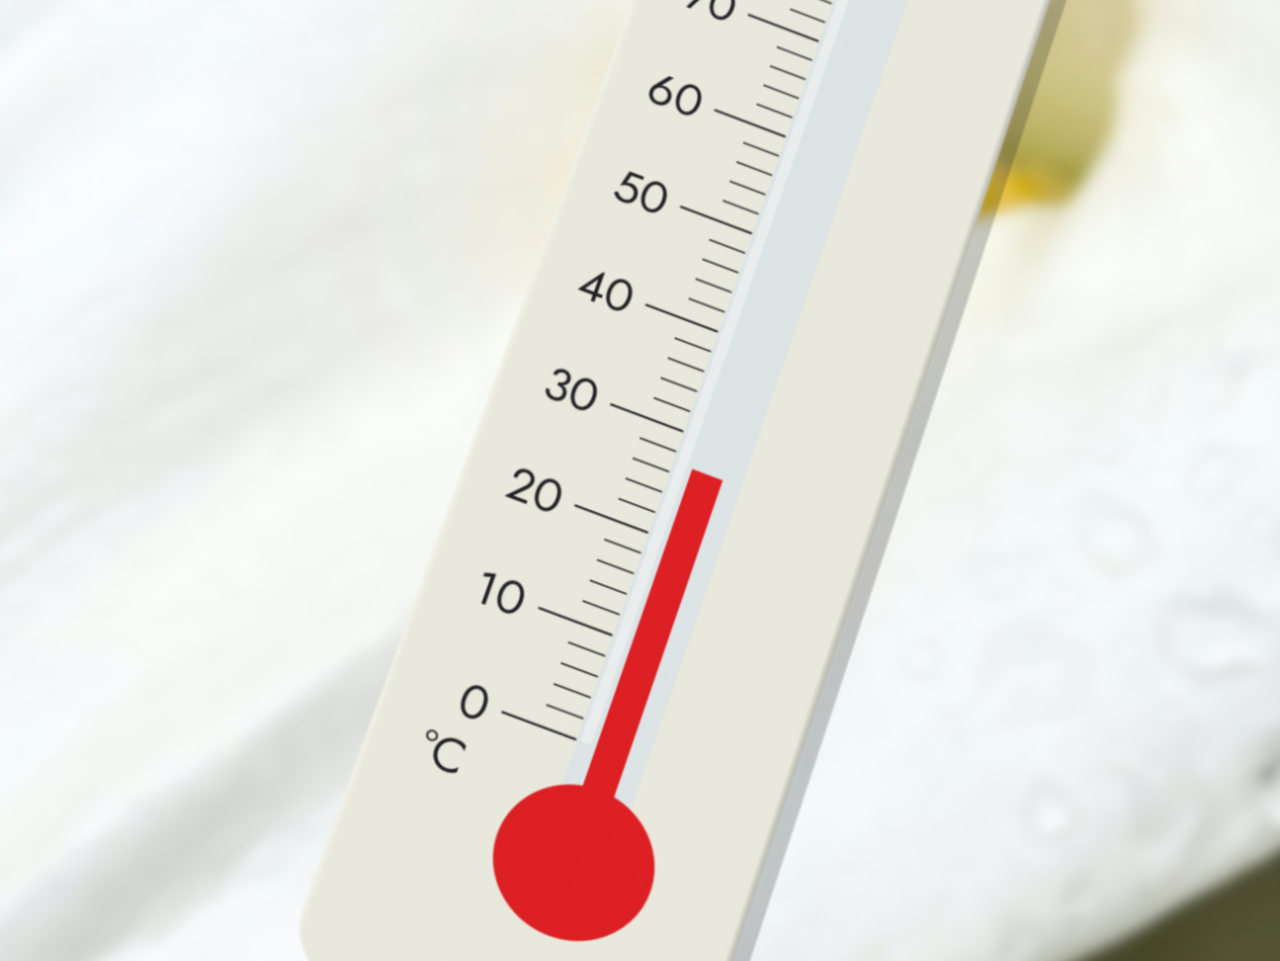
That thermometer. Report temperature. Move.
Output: 27 °C
